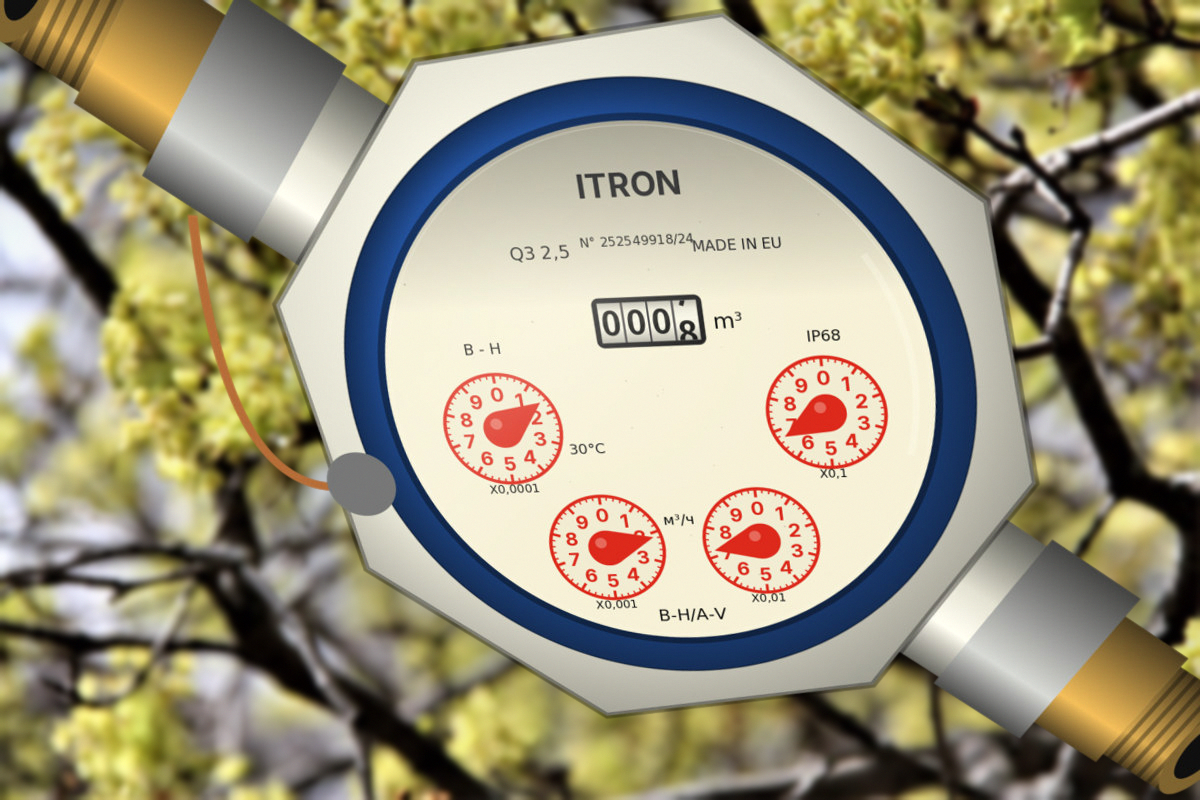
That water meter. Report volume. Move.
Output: 7.6721 m³
